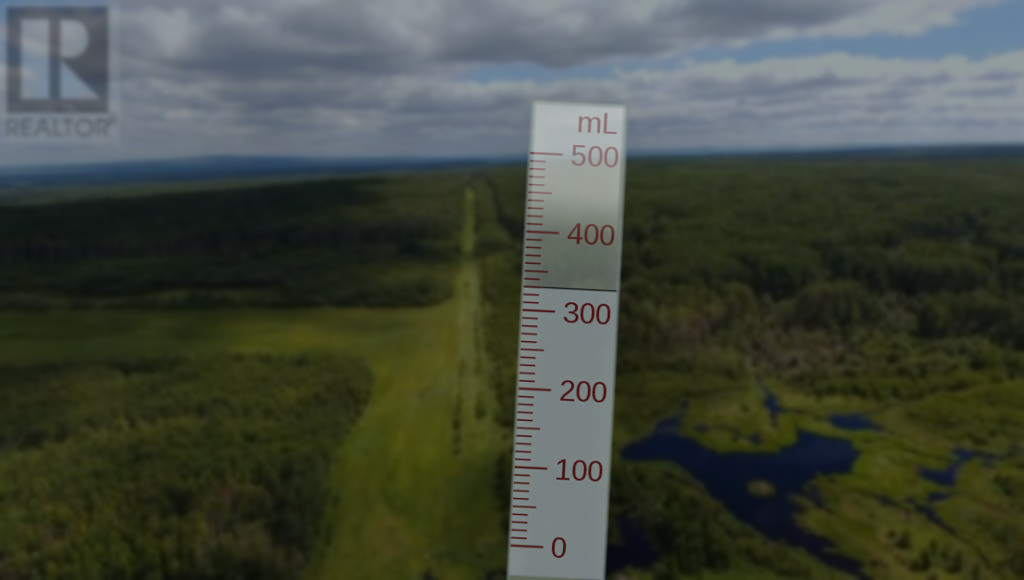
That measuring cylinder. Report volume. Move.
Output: 330 mL
